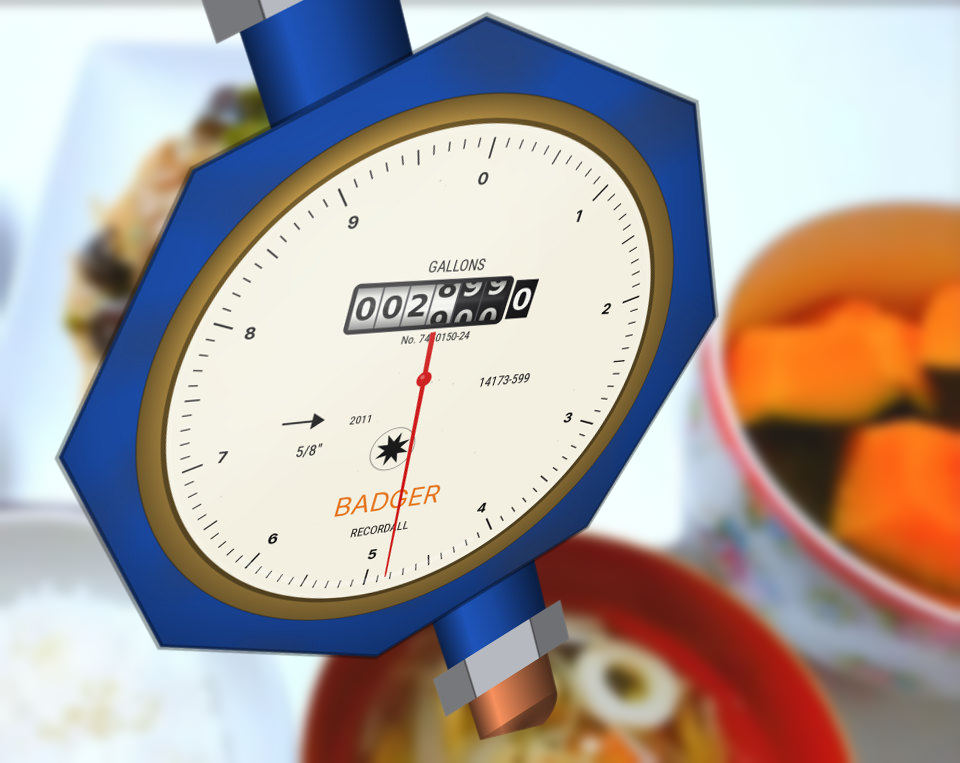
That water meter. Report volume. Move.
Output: 28994.8 gal
